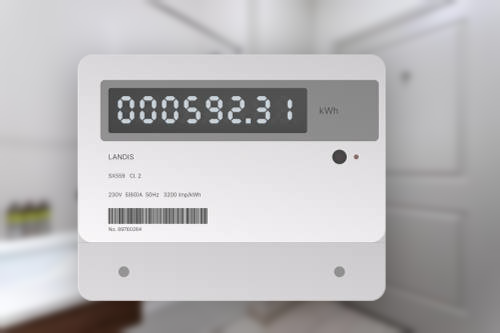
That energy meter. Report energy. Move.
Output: 592.31 kWh
